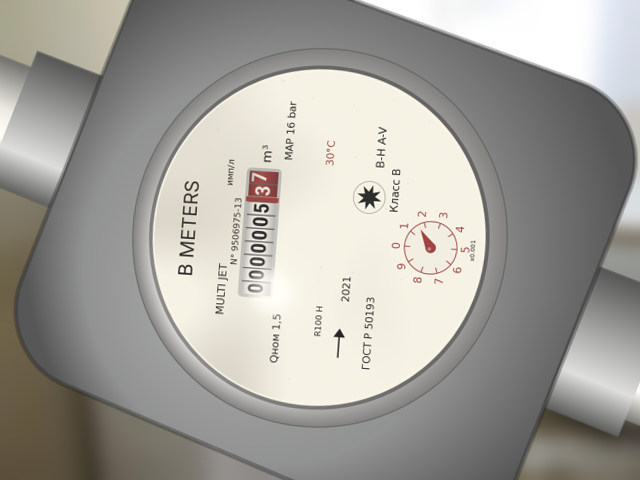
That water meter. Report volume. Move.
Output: 5.371 m³
